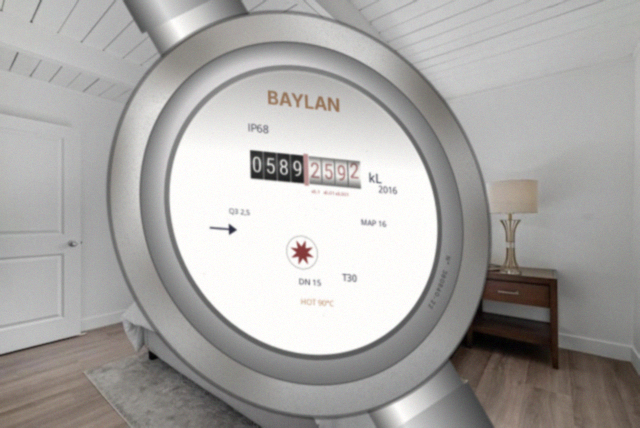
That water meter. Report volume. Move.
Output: 589.2592 kL
